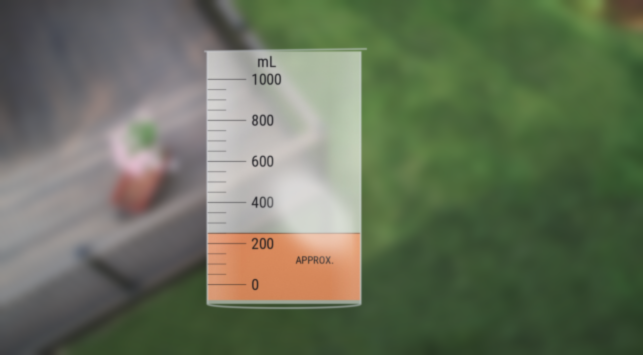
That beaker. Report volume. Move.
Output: 250 mL
